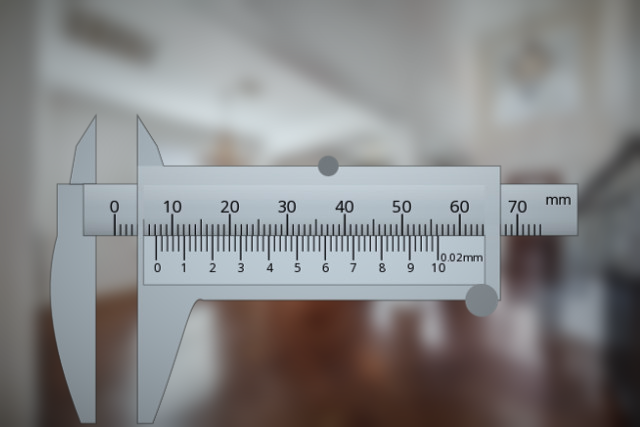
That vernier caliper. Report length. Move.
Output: 7.2 mm
